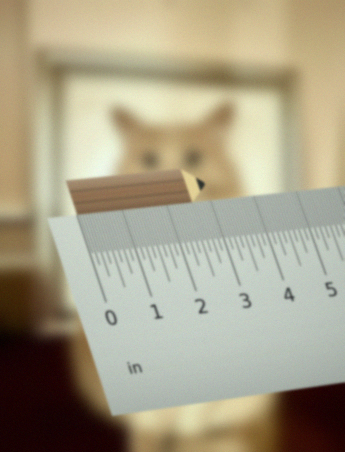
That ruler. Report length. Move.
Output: 3 in
